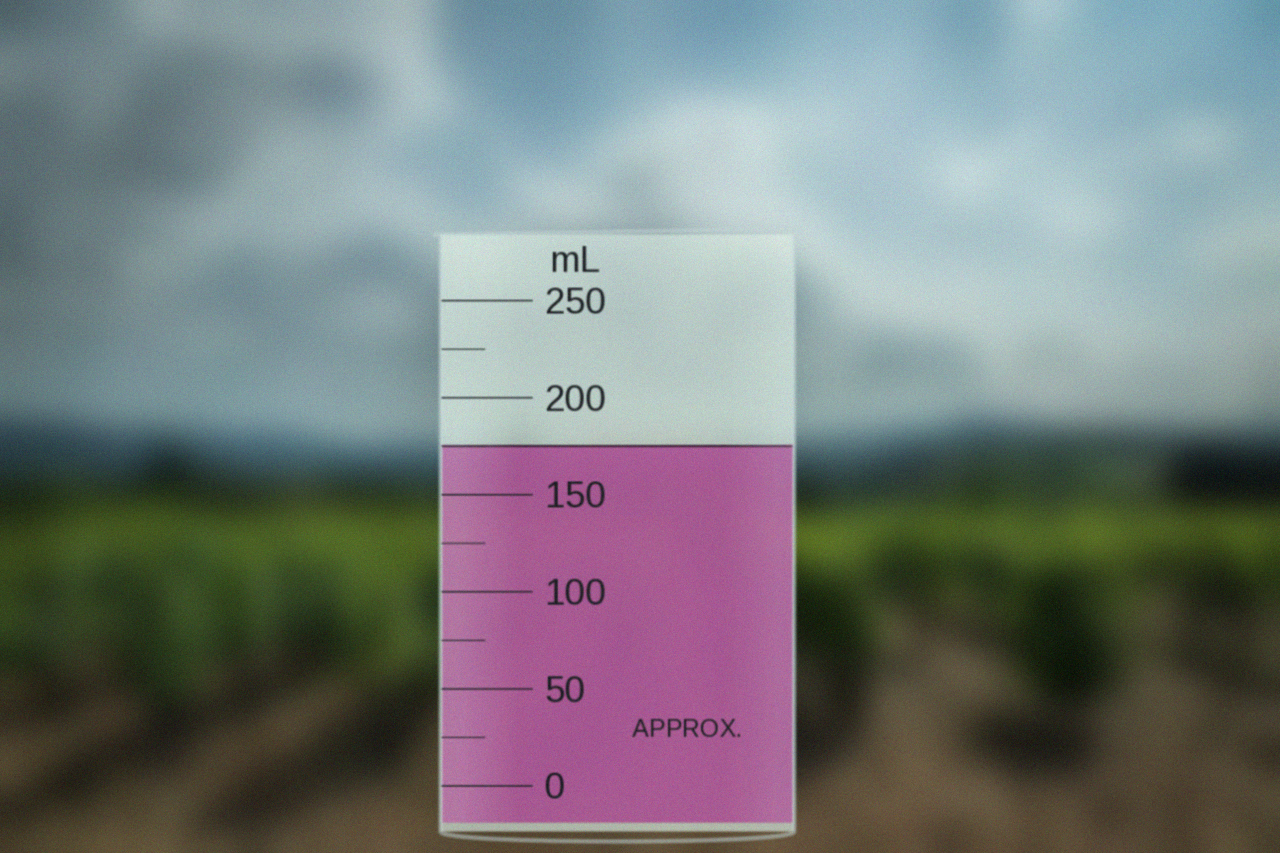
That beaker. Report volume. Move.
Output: 175 mL
